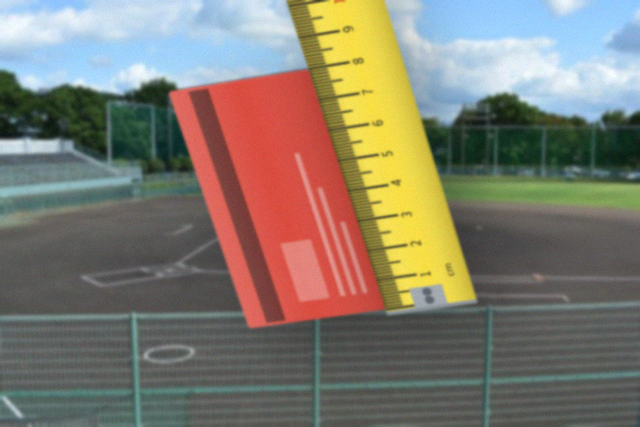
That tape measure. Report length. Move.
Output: 8 cm
